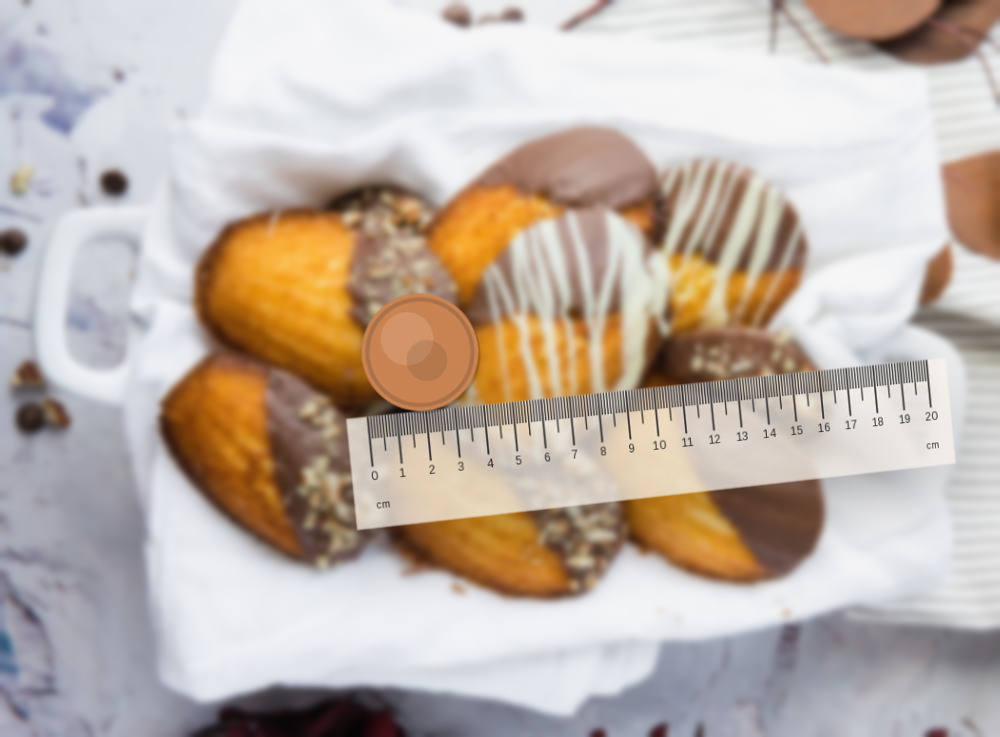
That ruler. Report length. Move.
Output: 4 cm
